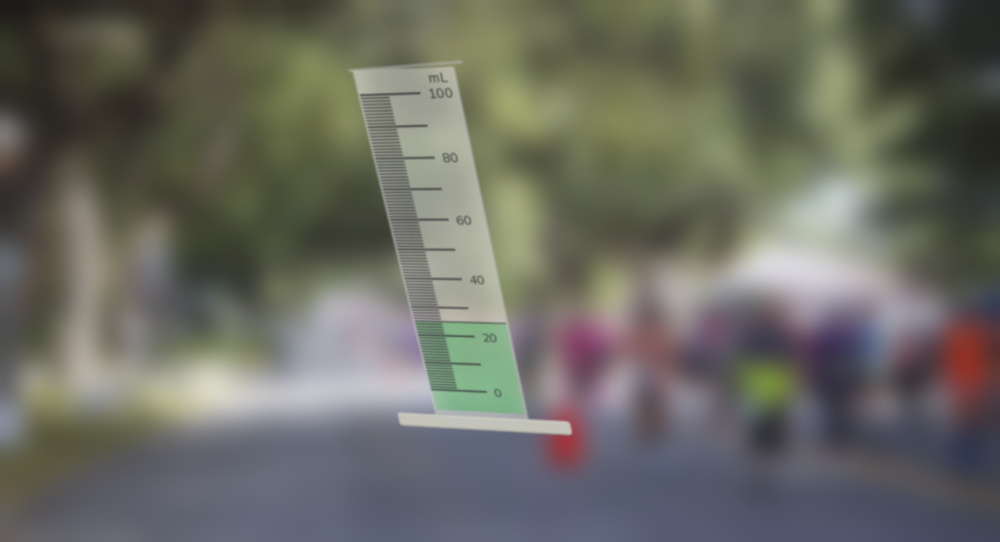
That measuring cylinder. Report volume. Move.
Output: 25 mL
